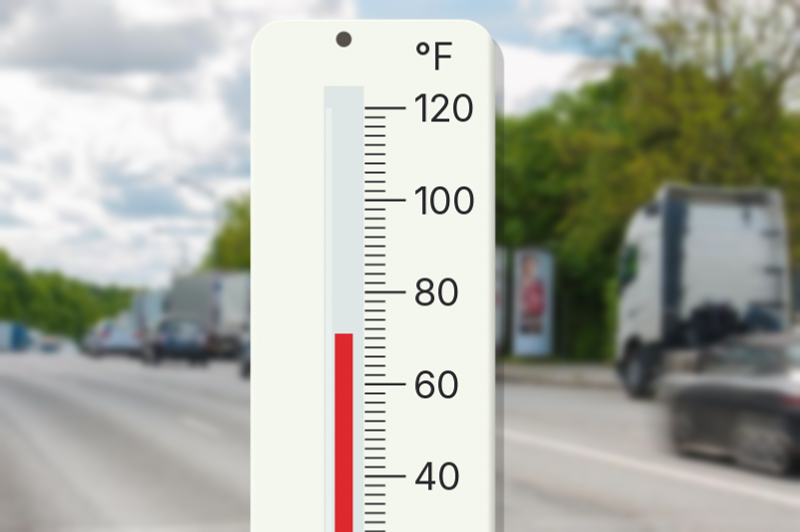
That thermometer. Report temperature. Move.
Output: 71 °F
